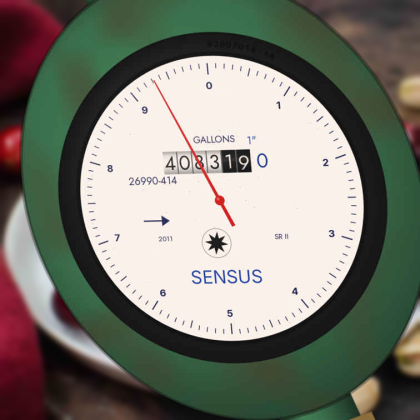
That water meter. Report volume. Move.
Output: 4083189.3 gal
